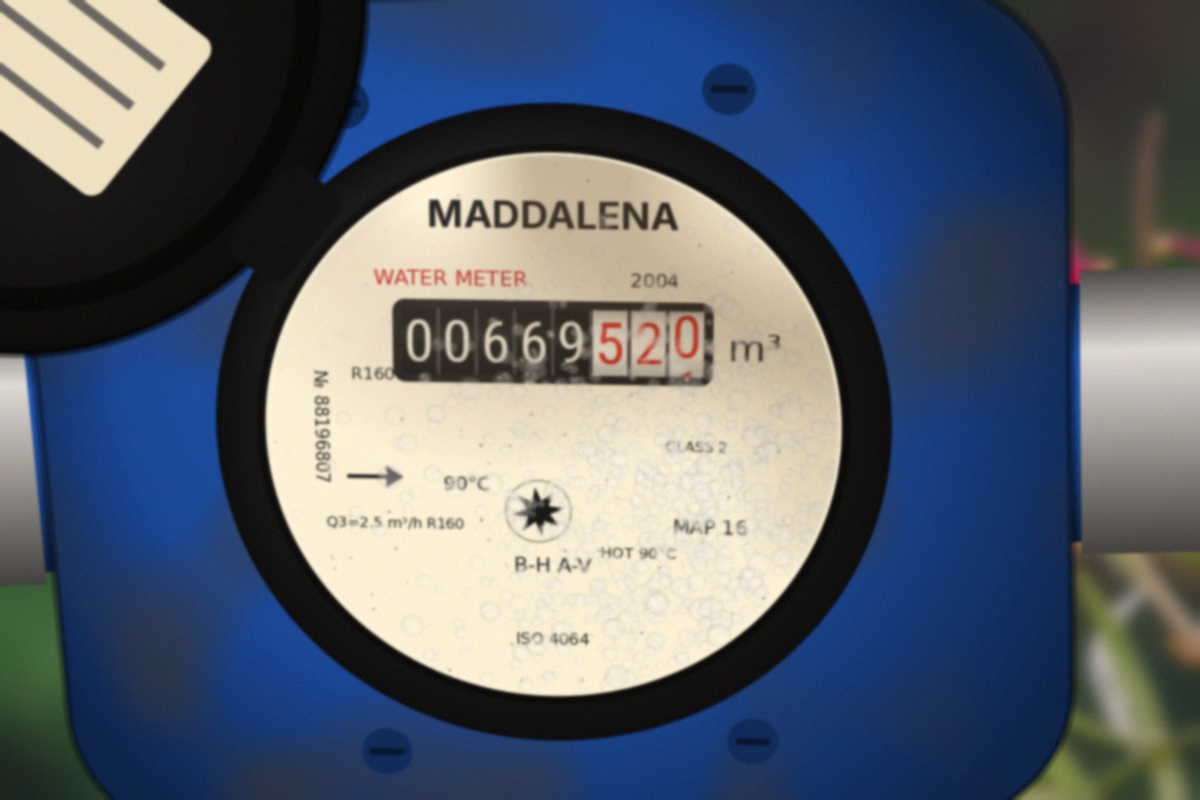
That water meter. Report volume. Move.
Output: 669.520 m³
